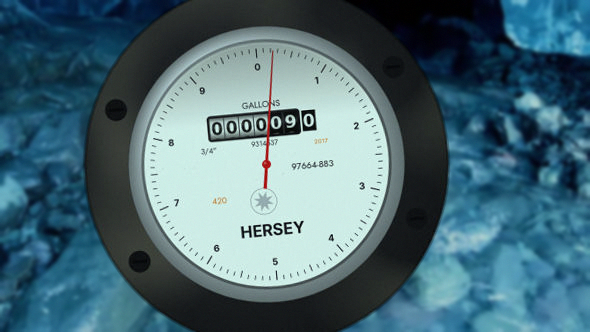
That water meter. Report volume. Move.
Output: 90.2 gal
